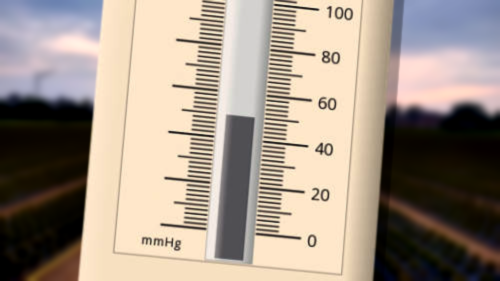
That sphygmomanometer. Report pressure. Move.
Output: 50 mmHg
